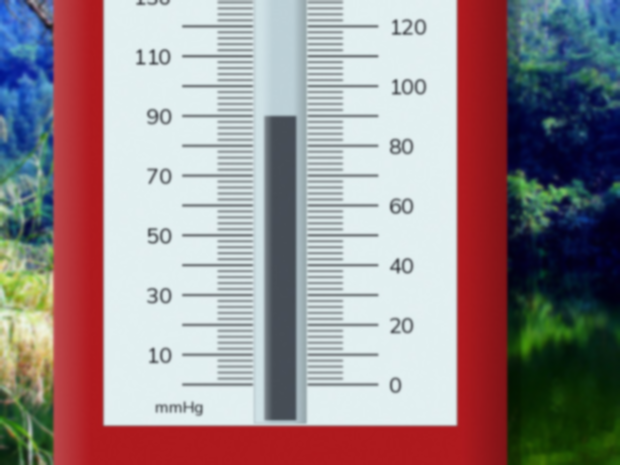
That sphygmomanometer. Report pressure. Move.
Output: 90 mmHg
